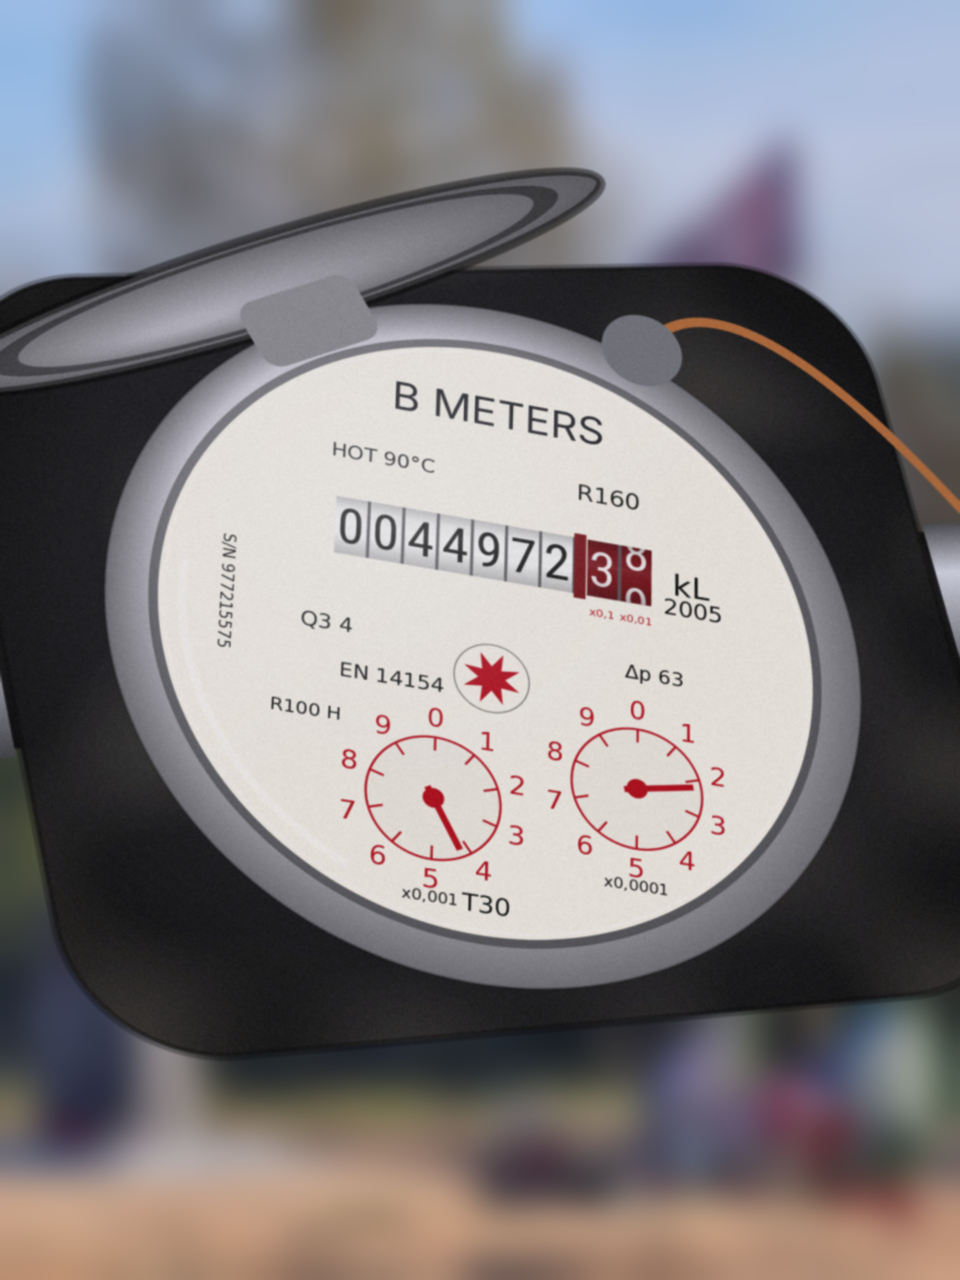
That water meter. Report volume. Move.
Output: 44972.3842 kL
